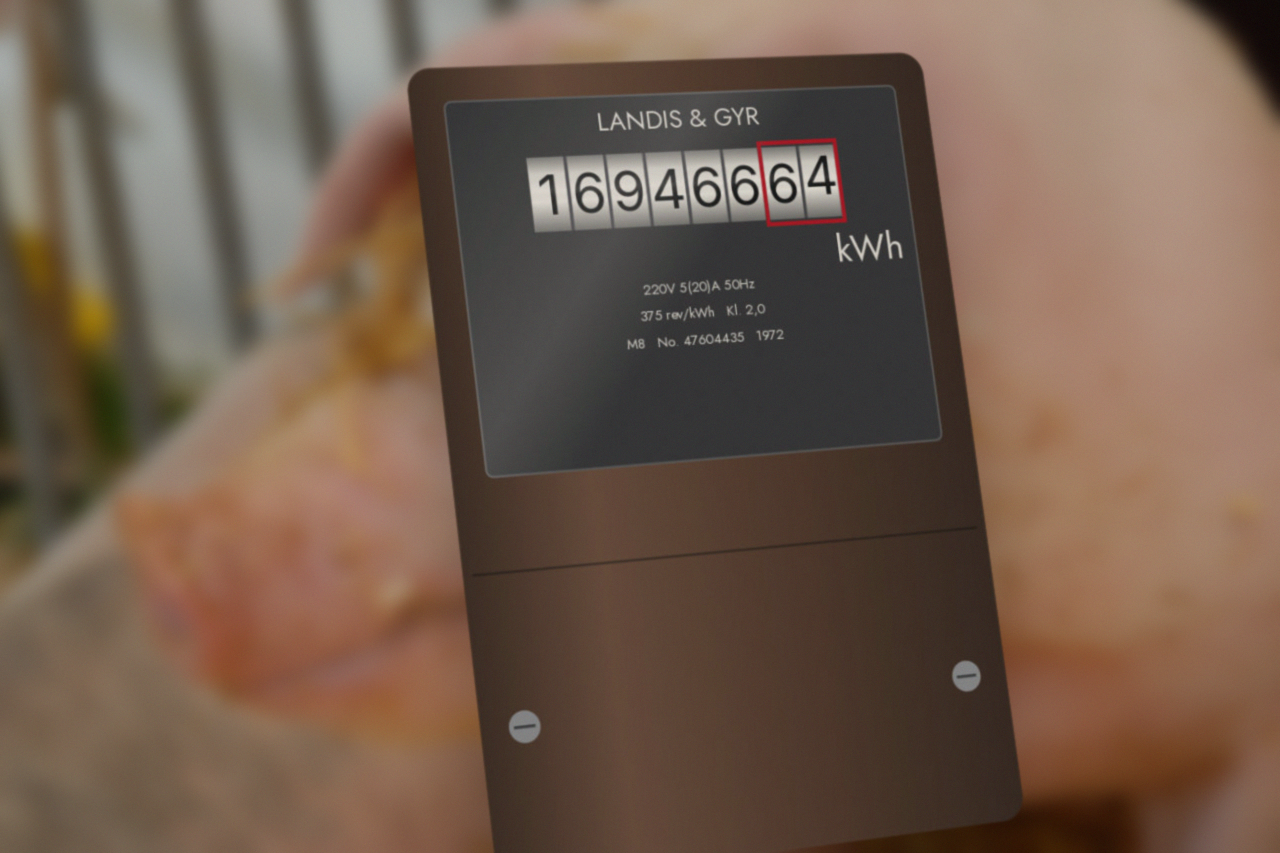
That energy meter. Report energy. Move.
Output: 169466.64 kWh
